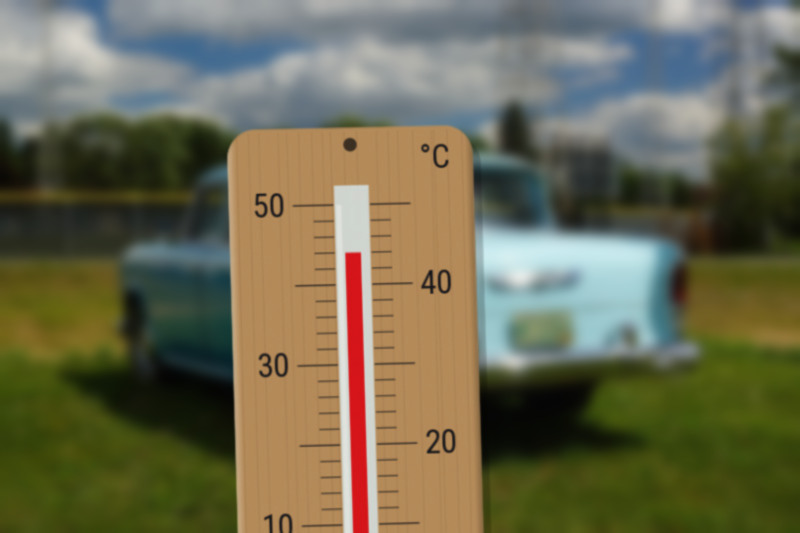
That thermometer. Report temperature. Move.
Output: 44 °C
